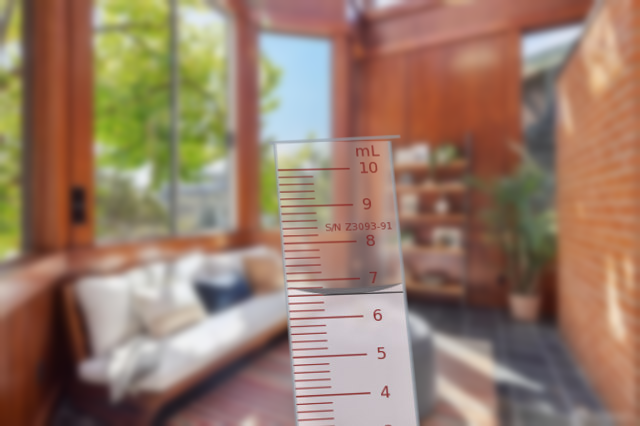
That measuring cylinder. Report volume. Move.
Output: 6.6 mL
